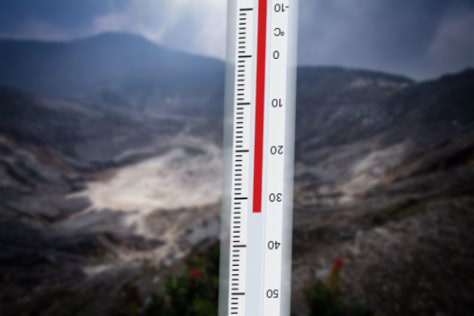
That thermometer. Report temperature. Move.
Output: 33 °C
